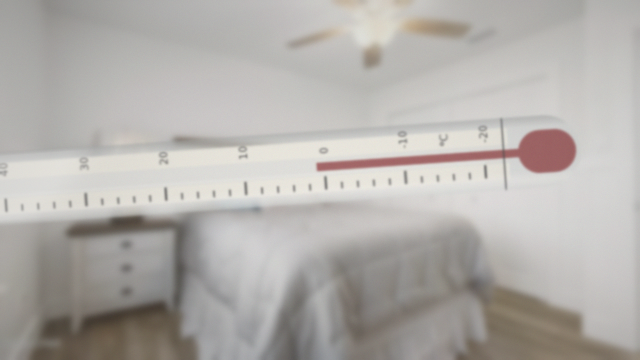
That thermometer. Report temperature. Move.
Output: 1 °C
